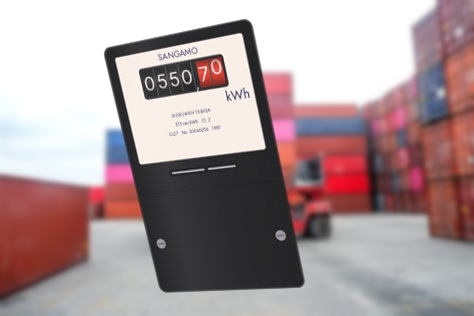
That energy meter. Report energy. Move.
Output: 550.70 kWh
